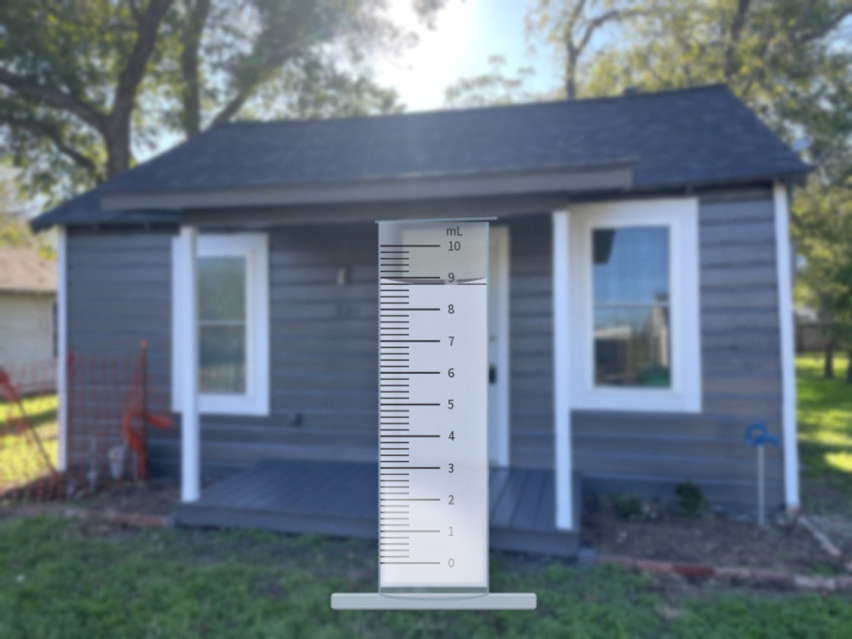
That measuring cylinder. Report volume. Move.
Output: 8.8 mL
